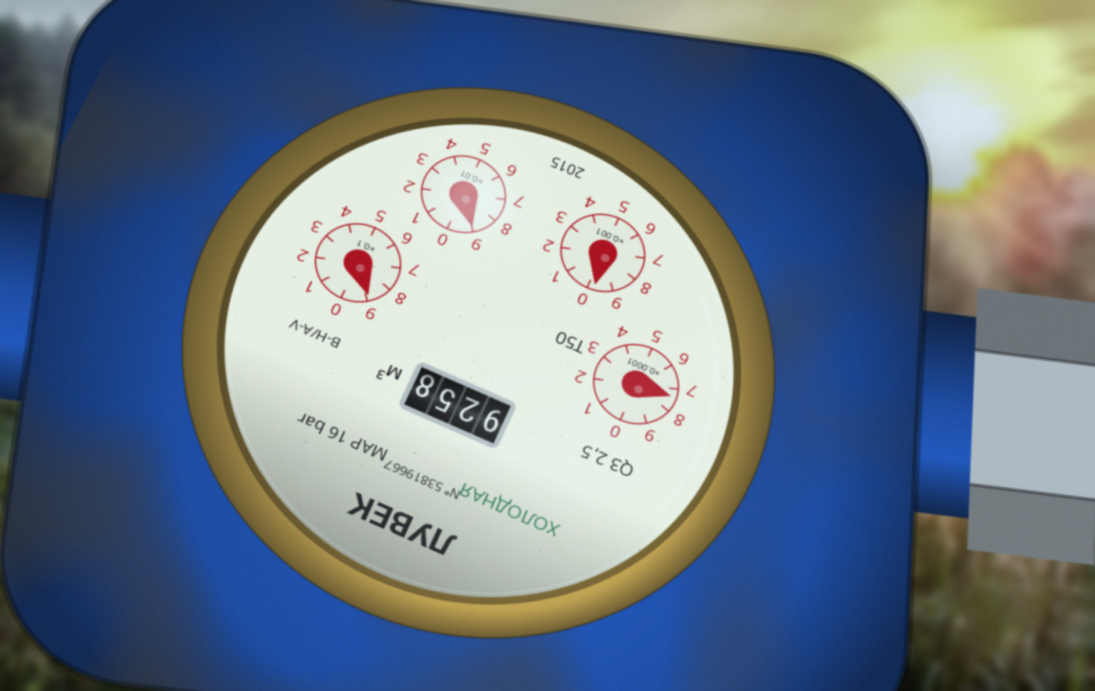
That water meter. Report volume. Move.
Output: 9257.8897 m³
